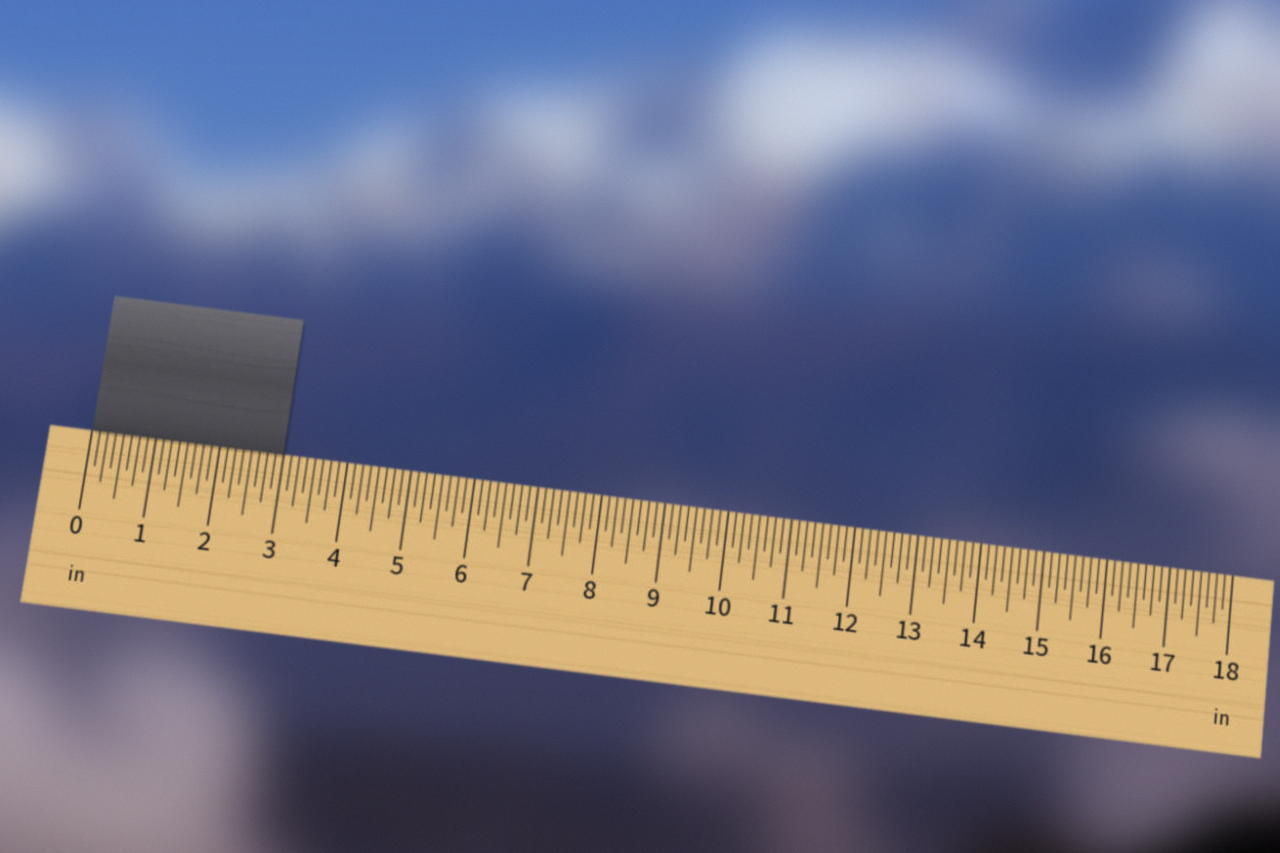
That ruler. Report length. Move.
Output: 3 in
